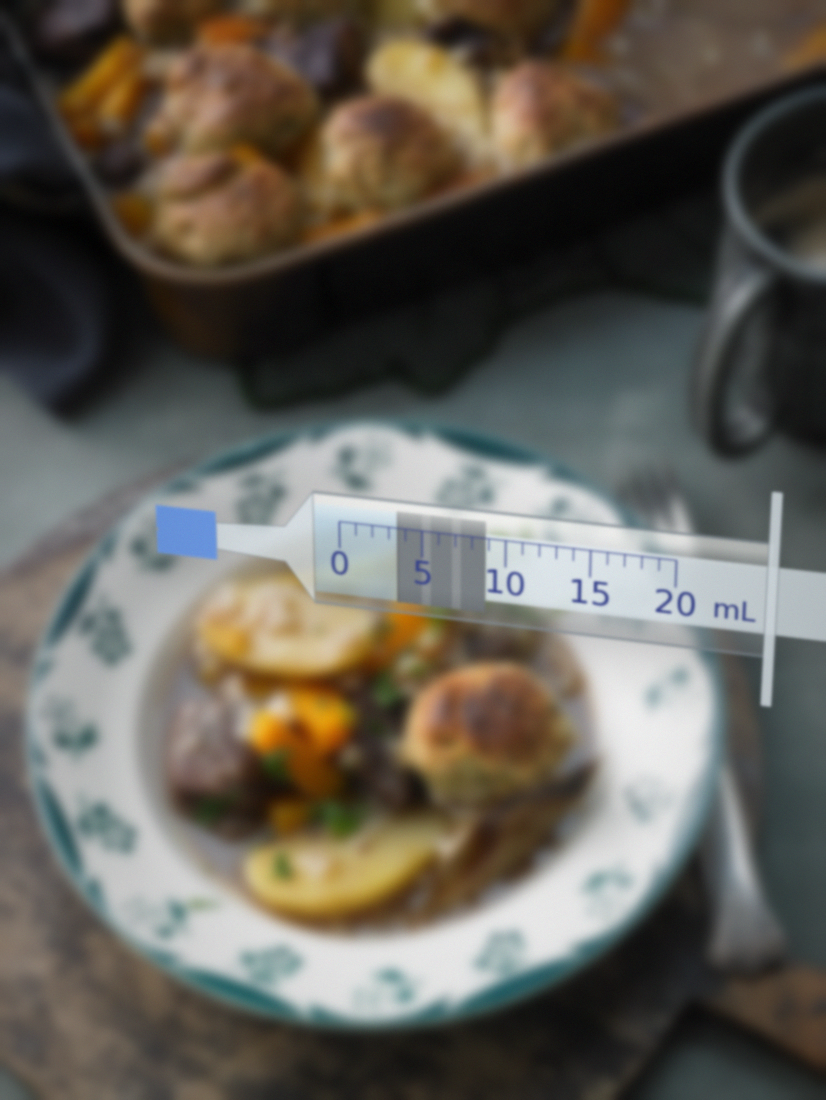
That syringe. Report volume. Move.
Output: 3.5 mL
